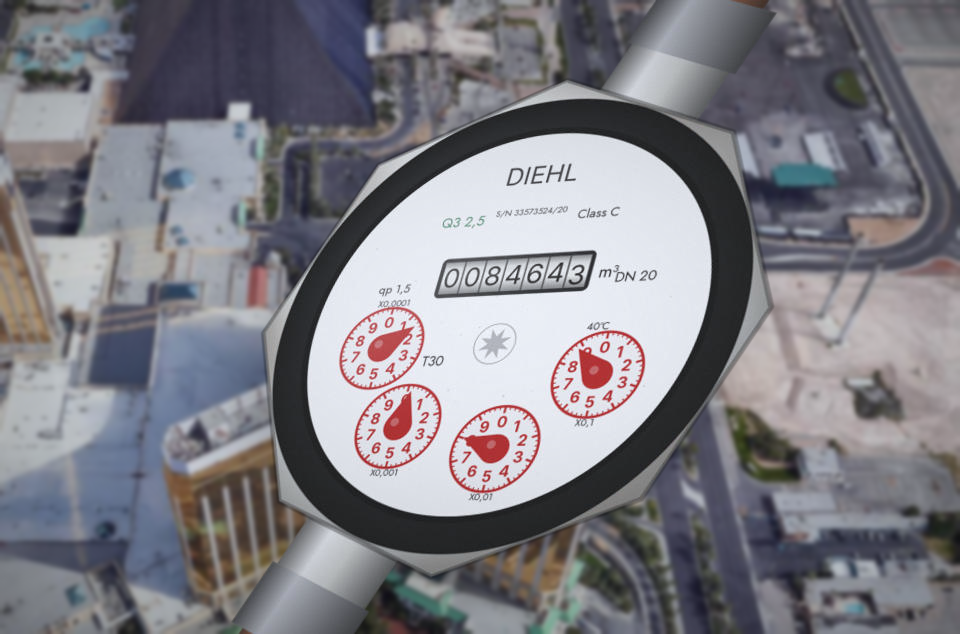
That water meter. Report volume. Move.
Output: 84642.8801 m³
